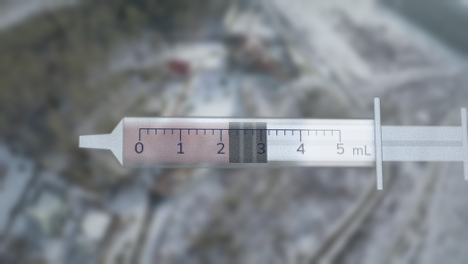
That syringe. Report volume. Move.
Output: 2.2 mL
